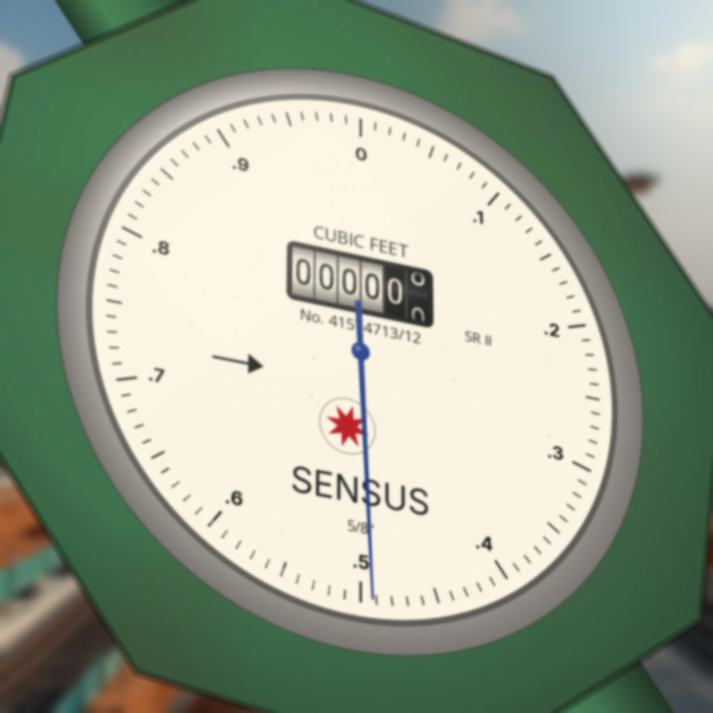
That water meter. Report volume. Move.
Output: 8.49 ft³
